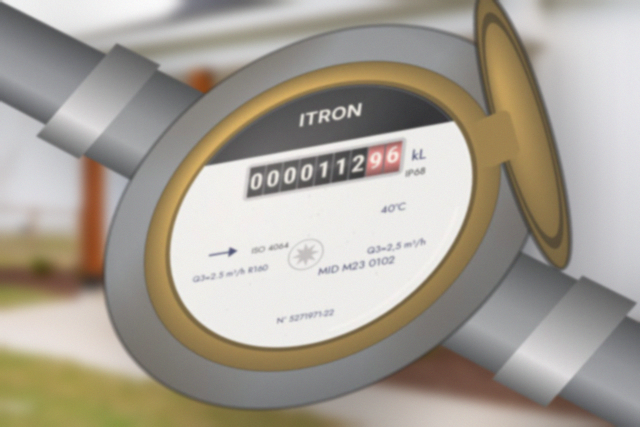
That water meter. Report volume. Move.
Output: 112.96 kL
